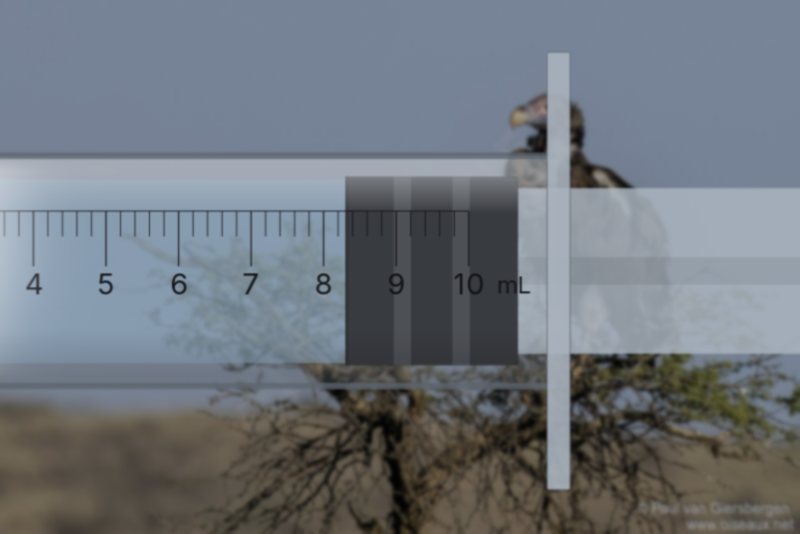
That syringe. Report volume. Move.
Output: 8.3 mL
